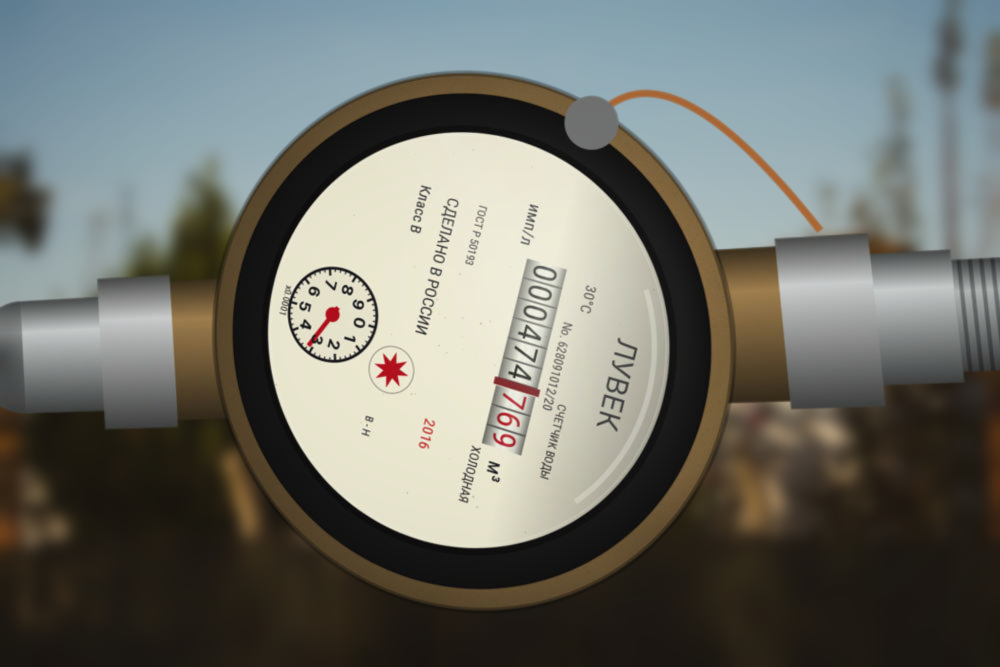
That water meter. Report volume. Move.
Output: 474.7693 m³
